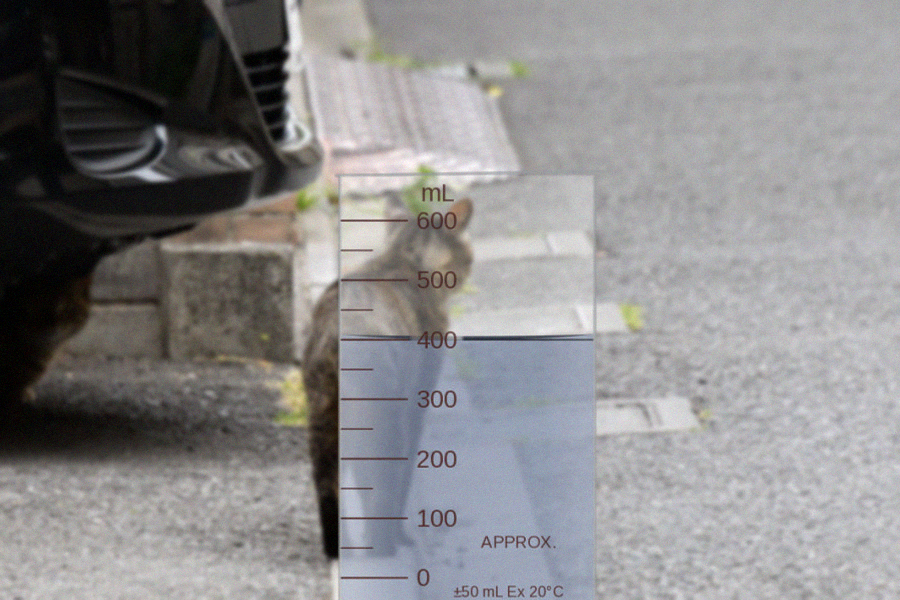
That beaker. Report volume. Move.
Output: 400 mL
